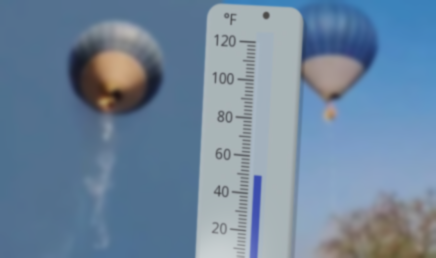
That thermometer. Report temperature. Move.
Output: 50 °F
